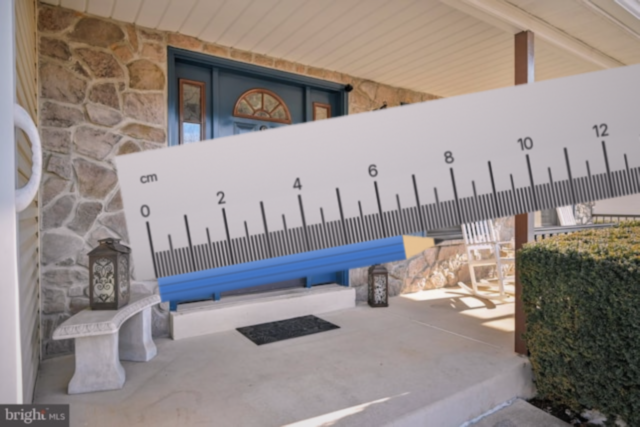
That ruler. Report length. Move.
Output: 7.5 cm
